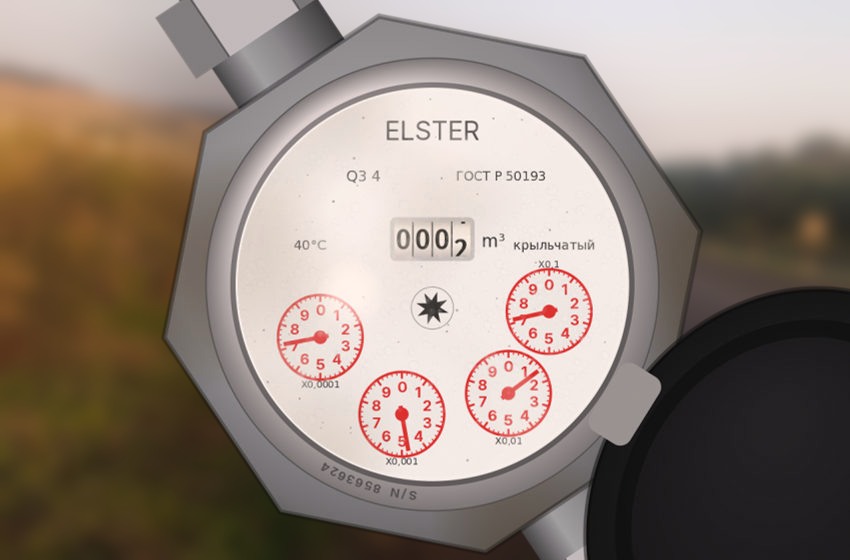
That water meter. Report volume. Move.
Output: 1.7147 m³
